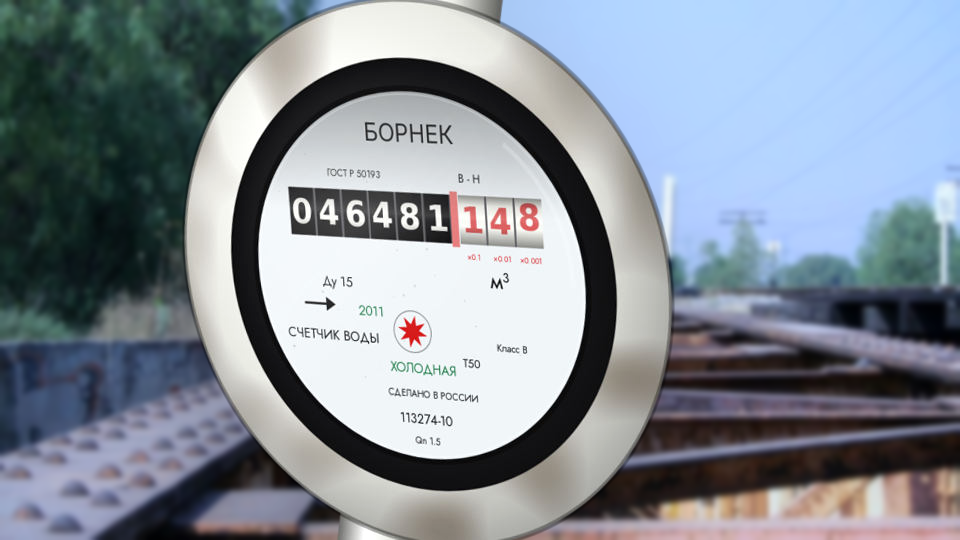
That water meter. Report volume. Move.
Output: 46481.148 m³
